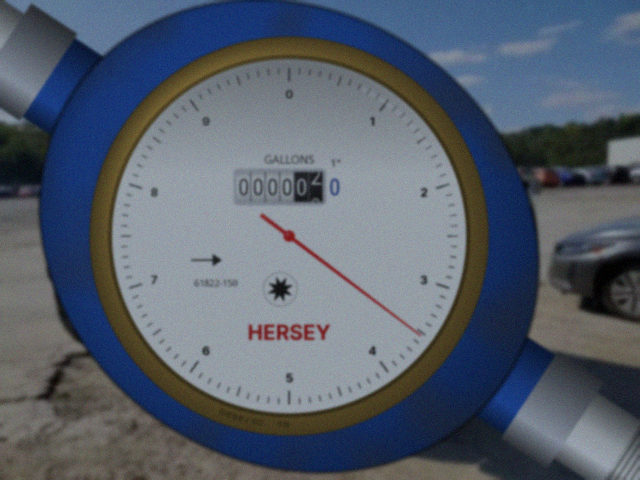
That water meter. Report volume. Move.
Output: 23.5 gal
